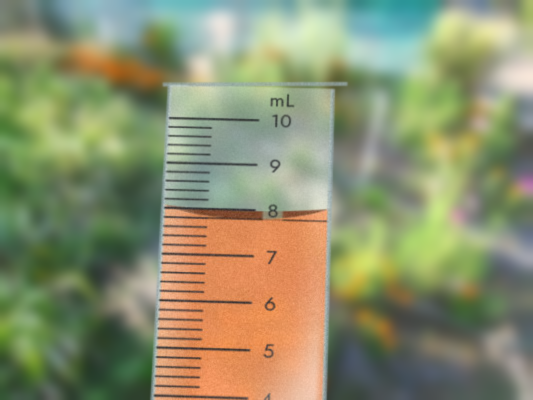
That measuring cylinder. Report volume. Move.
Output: 7.8 mL
